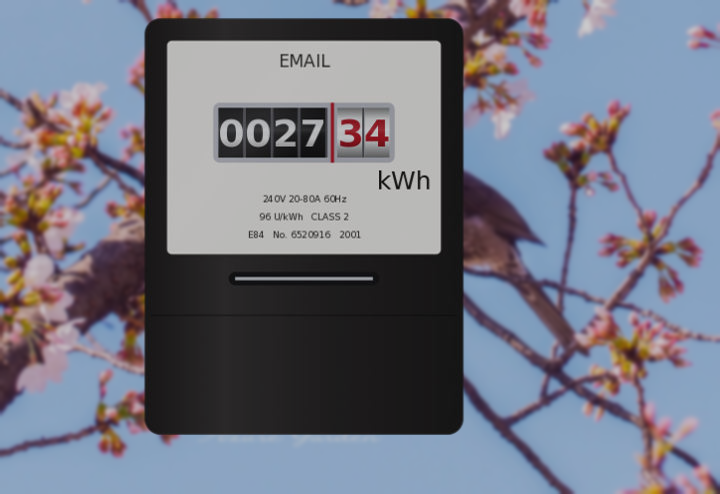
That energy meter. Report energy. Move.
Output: 27.34 kWh
